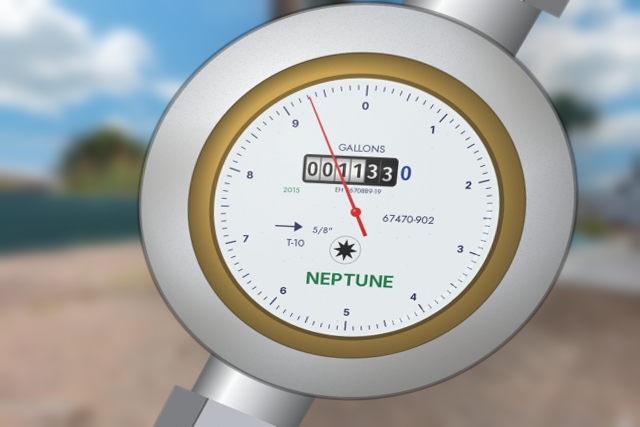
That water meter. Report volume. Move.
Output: 11329.3 gal
